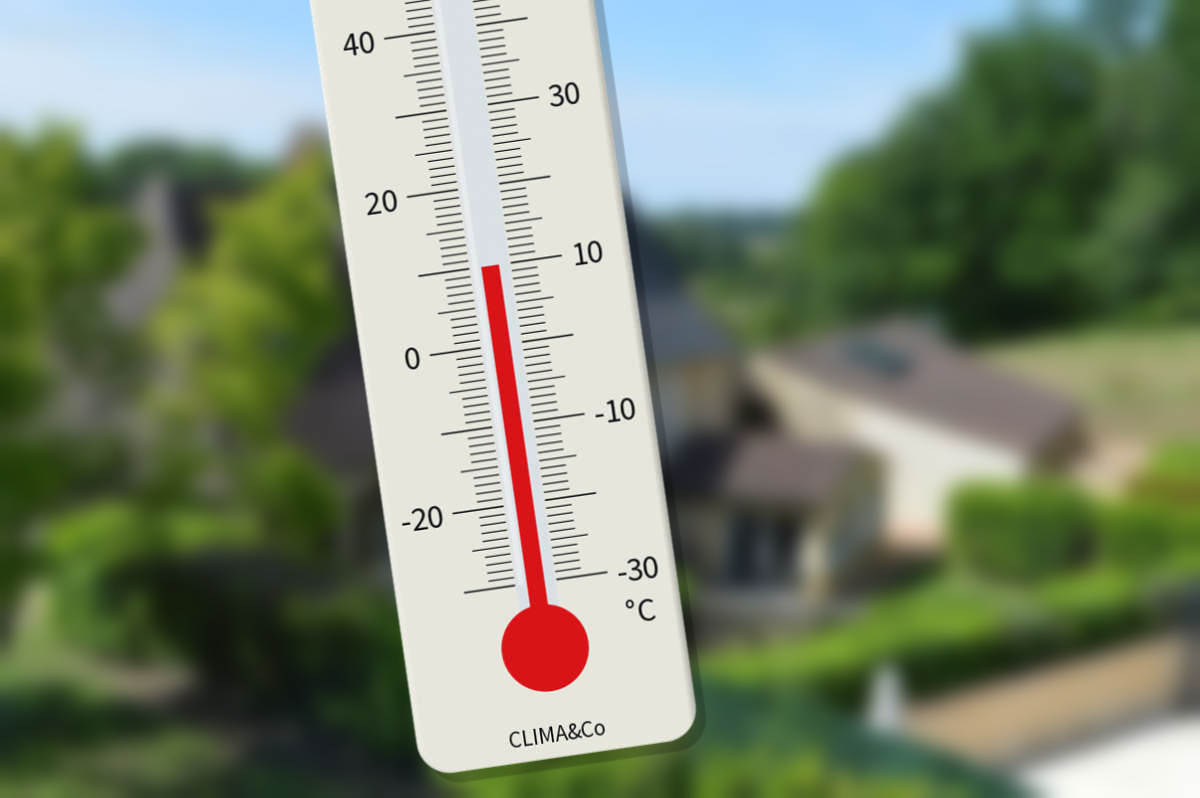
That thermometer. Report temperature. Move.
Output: 10 °C
